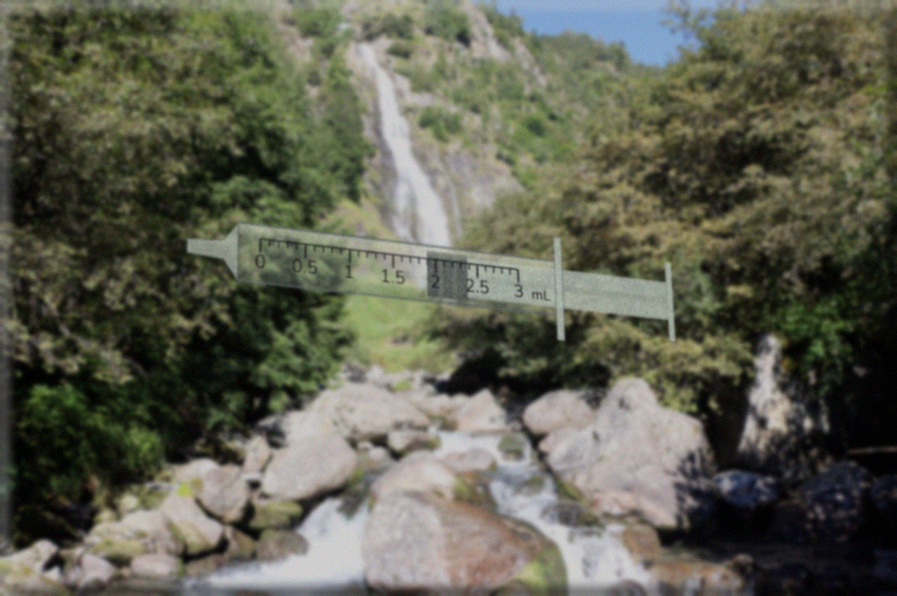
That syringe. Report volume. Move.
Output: 1.9 mL
